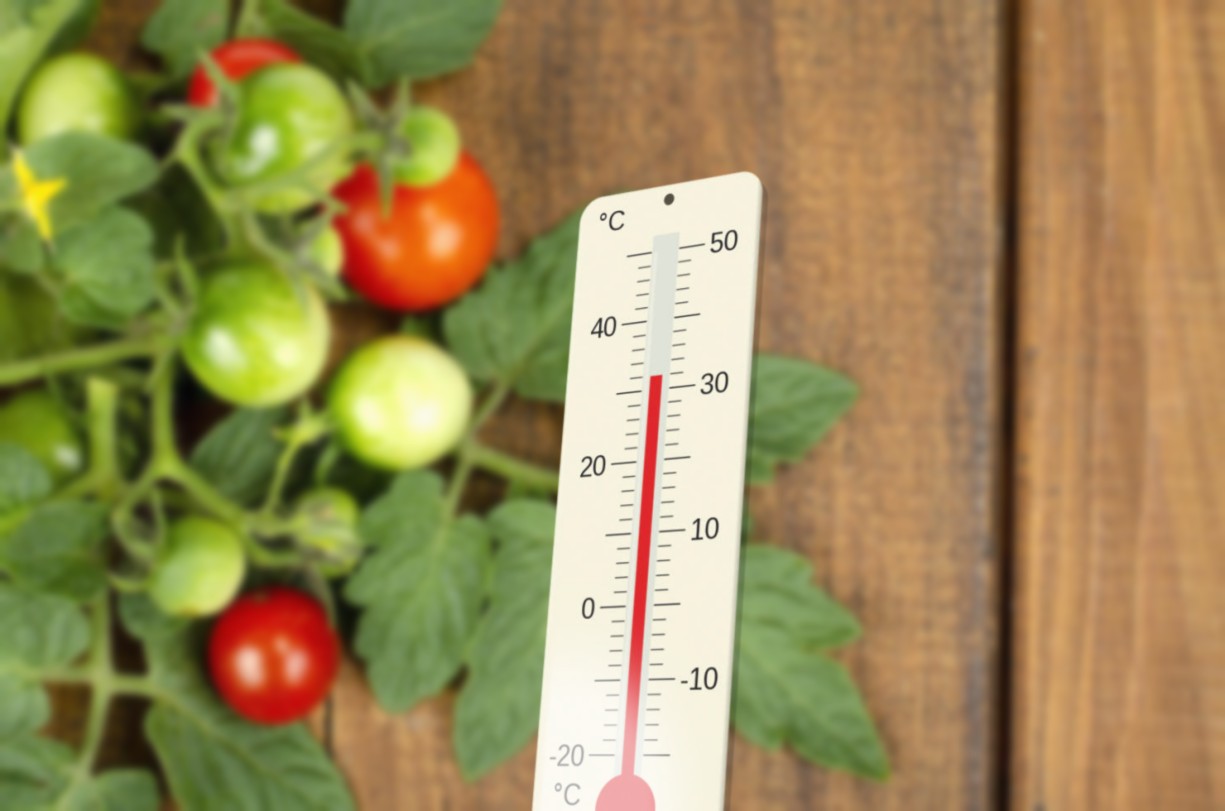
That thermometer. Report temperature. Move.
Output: 32 °C
